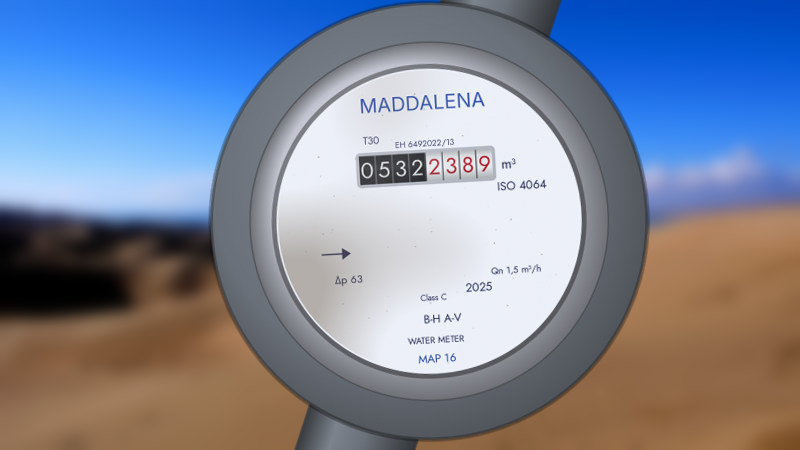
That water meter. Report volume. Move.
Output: 532.2389 m³
